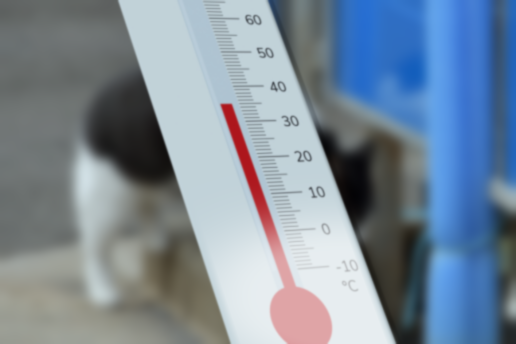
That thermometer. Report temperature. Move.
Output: 35 °C
